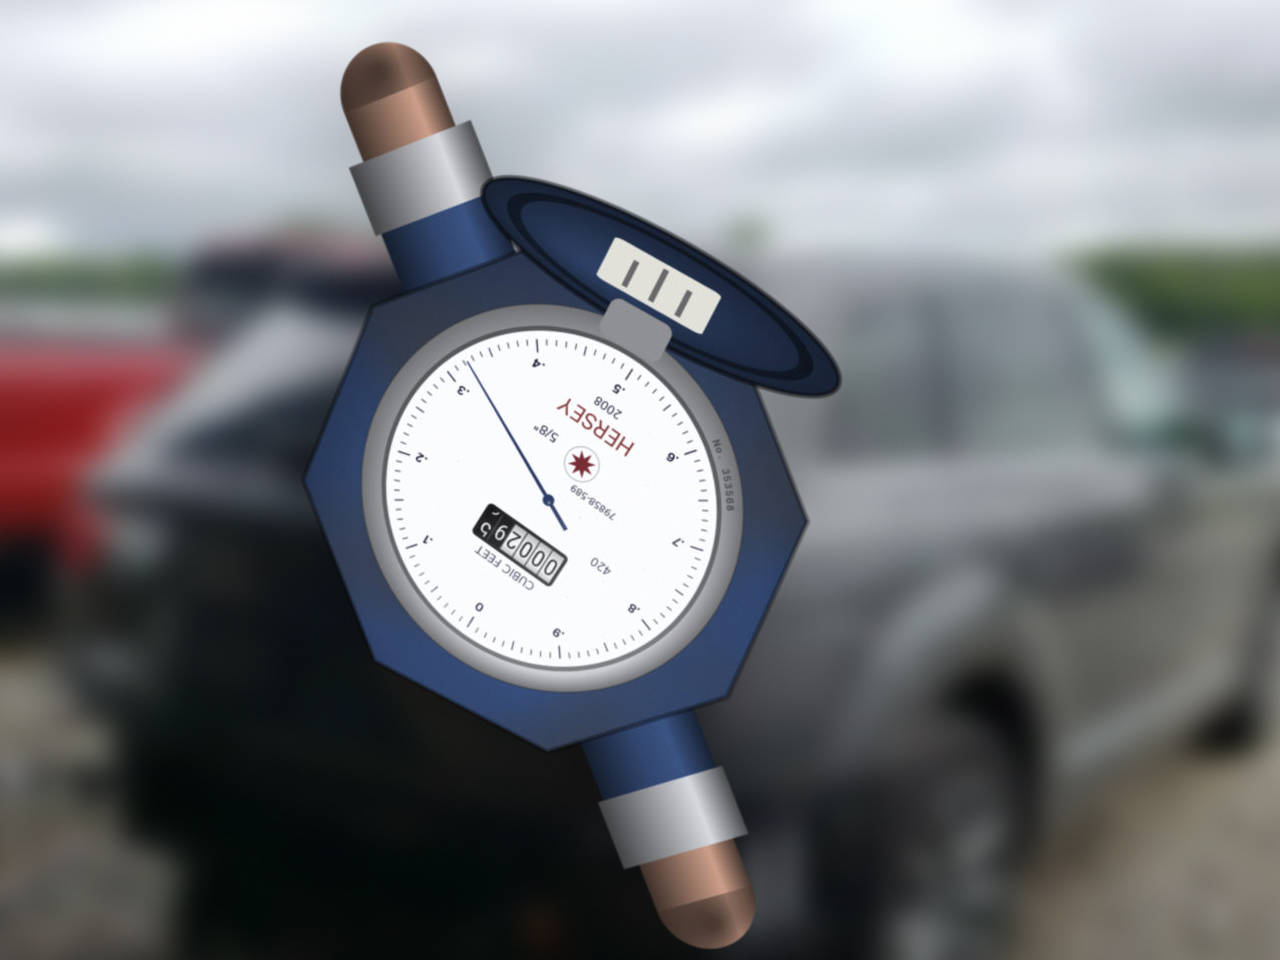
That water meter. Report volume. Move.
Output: 295.32 ft³
